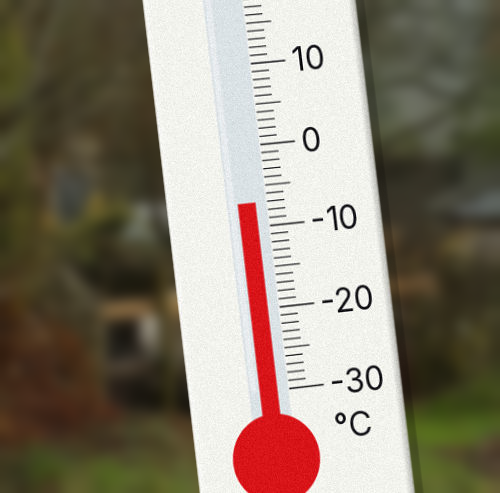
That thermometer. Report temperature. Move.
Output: -7 °C
